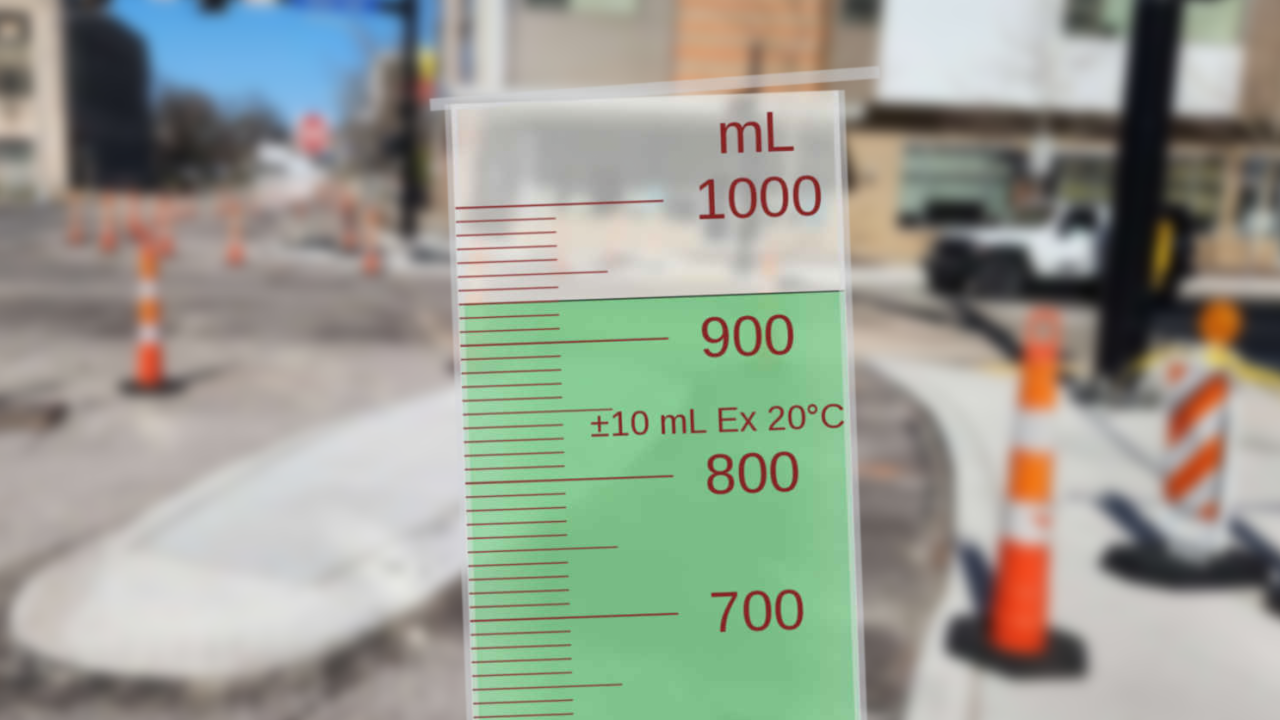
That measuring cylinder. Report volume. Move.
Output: 930 mL
